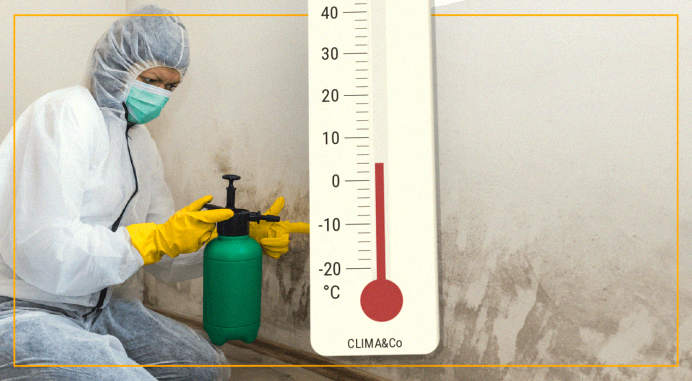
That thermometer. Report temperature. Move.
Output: 4 °C
